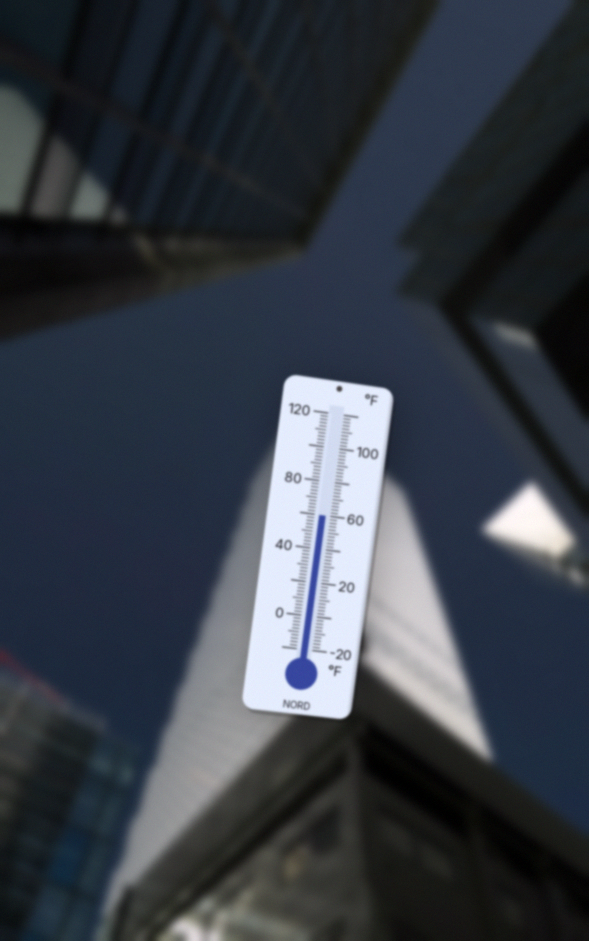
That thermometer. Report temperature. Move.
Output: 60 °F
